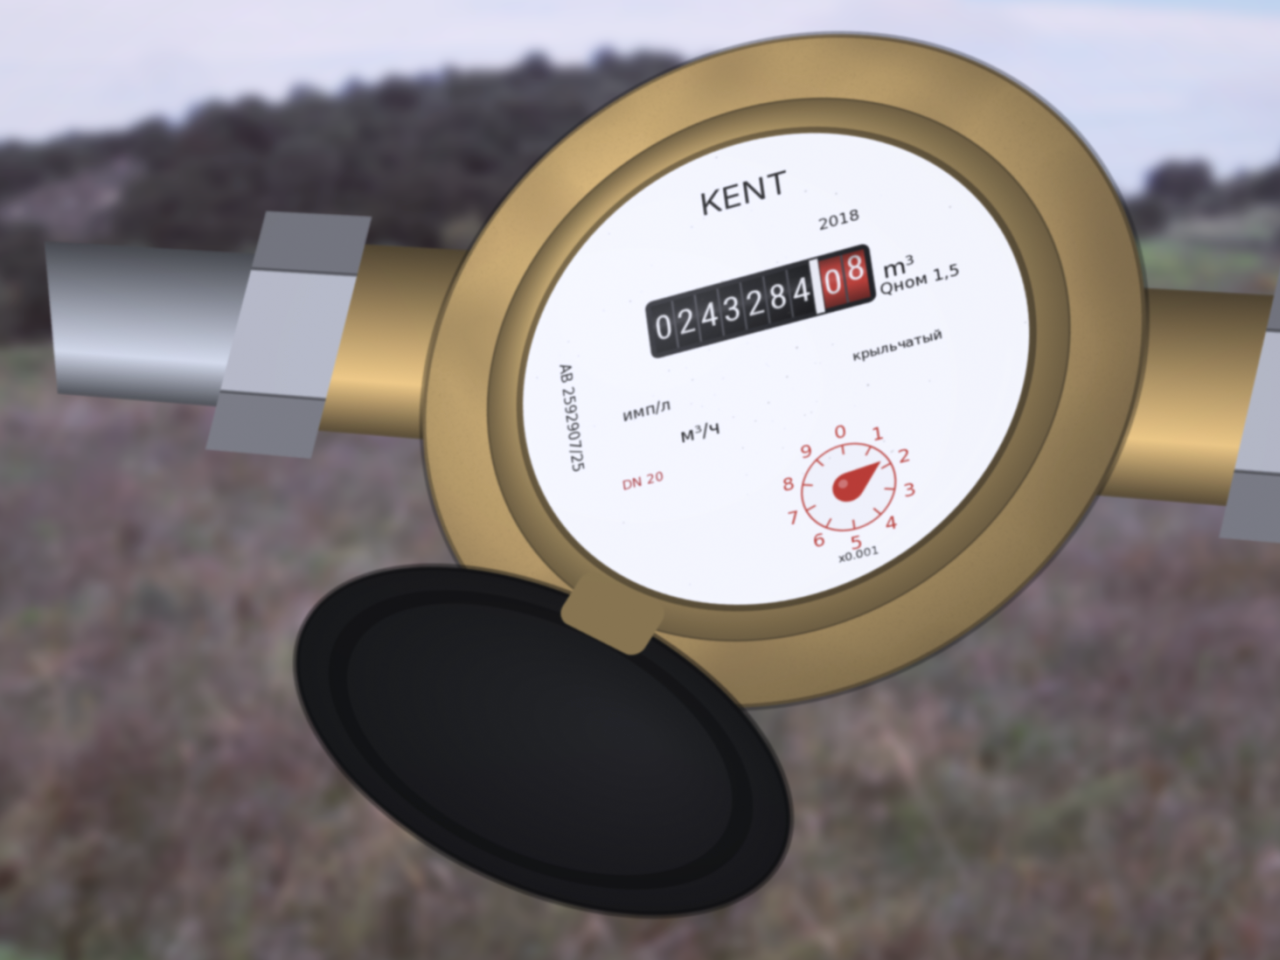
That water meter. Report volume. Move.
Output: 243284.081 m³
